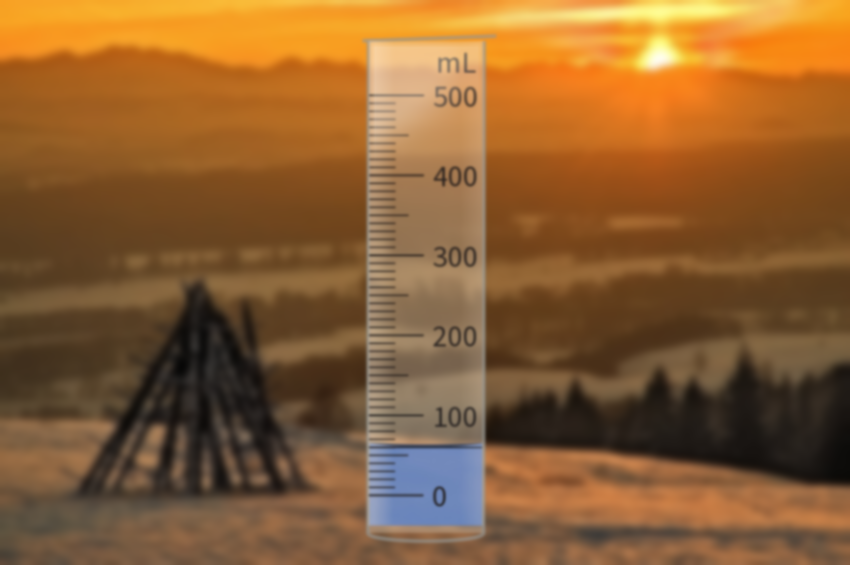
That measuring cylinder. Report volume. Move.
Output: 60 mL
